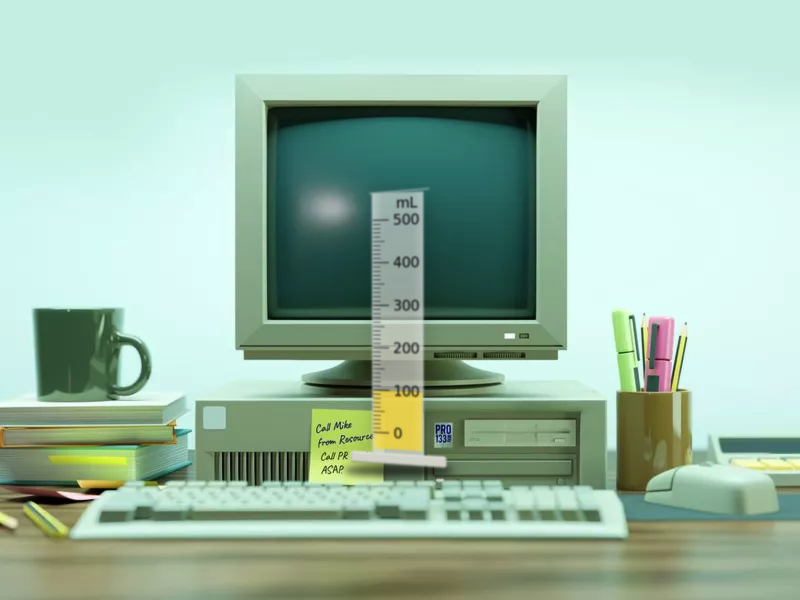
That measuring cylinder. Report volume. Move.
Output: 100 mL
